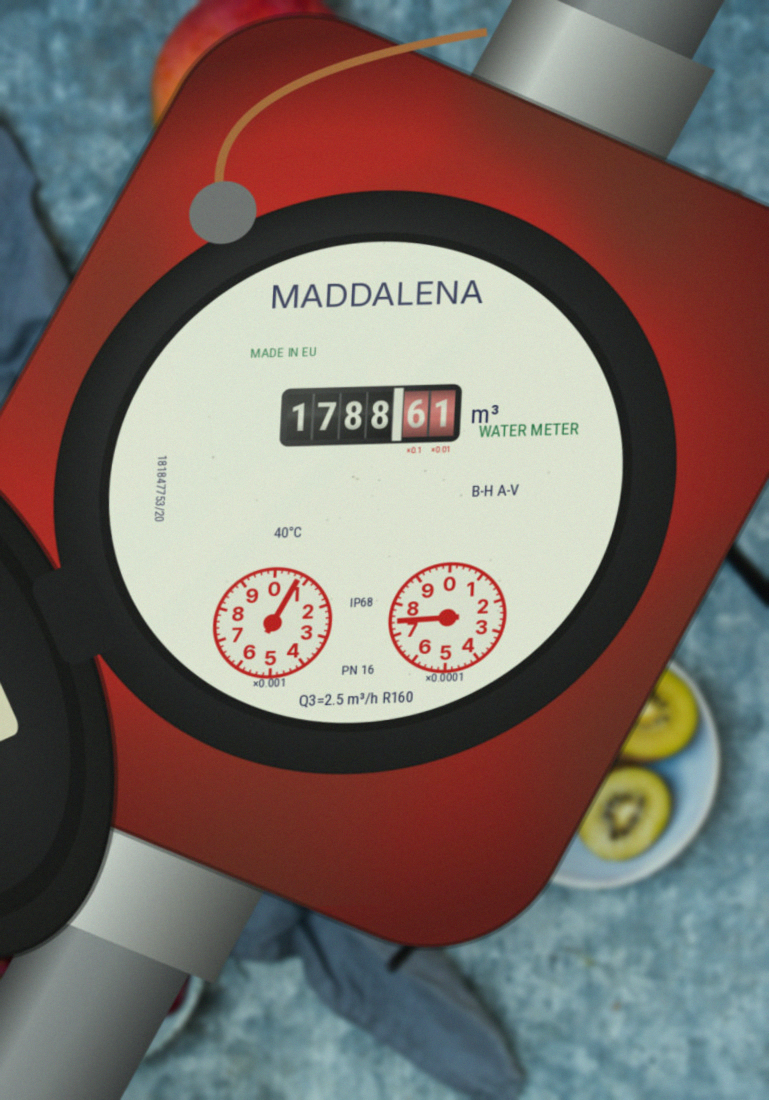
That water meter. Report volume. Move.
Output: 1788.6107 m³
